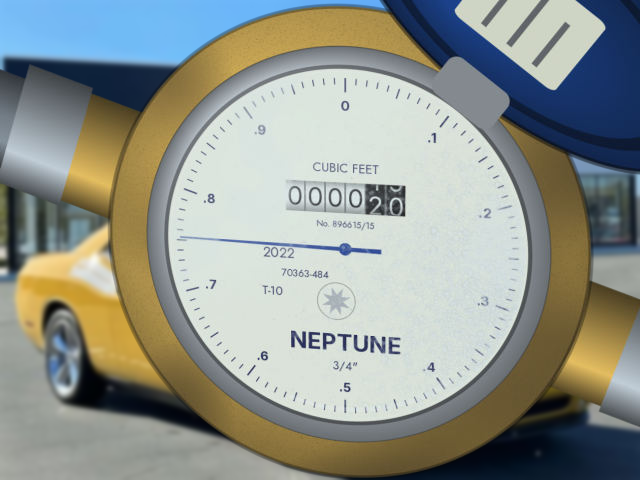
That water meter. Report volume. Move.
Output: 19.75 ft³
